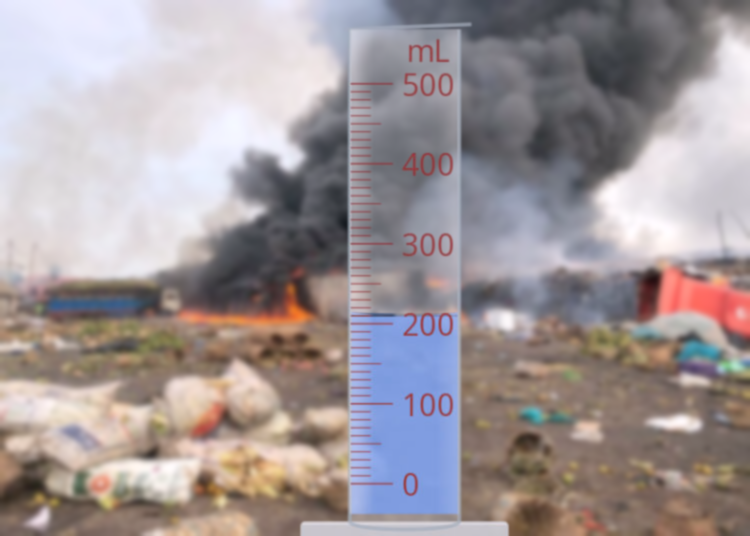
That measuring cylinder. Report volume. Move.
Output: 210 mL
